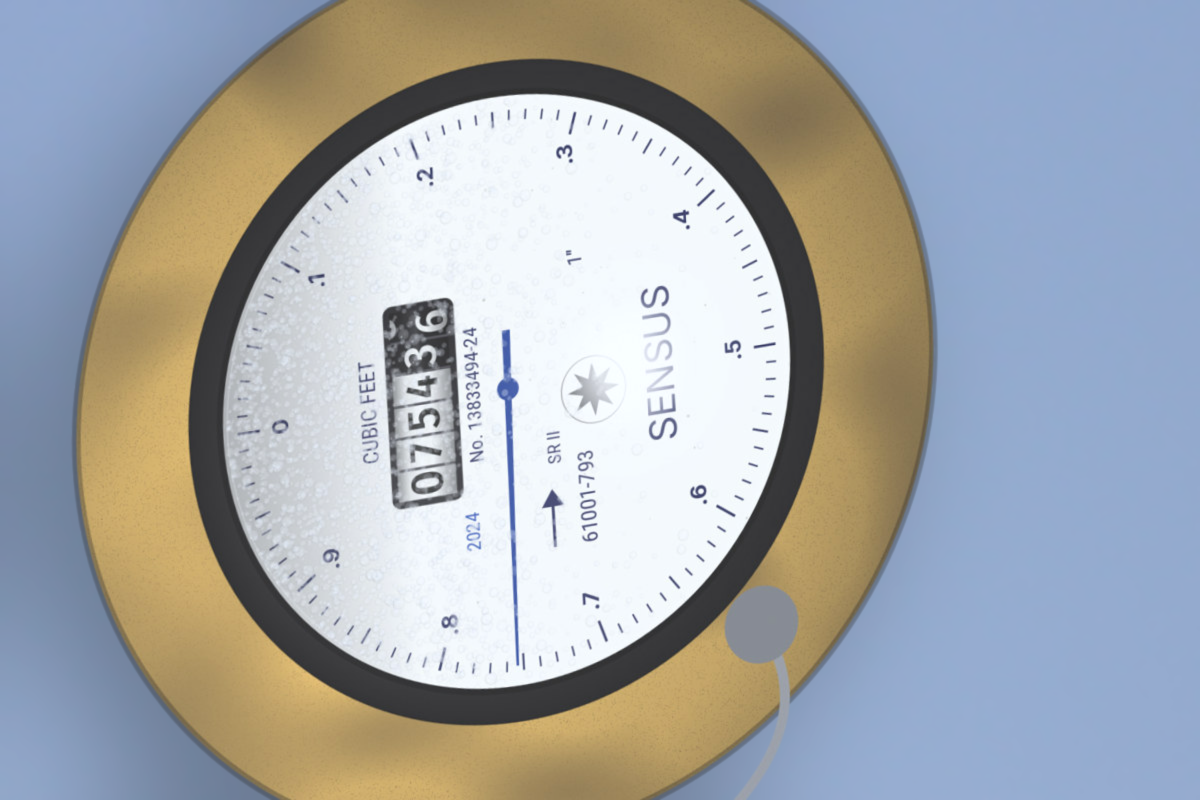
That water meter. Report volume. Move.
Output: 75435.75 ft³
